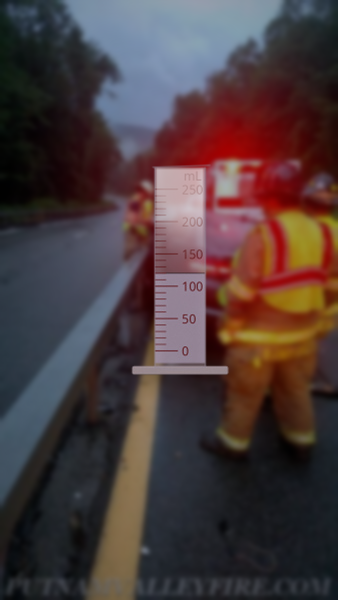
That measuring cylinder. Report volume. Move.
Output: 120 mL
